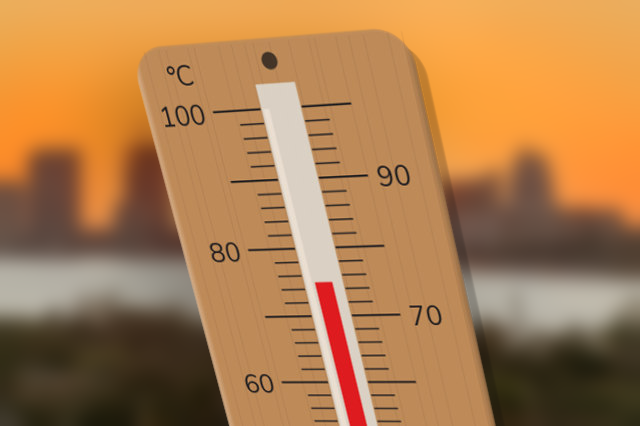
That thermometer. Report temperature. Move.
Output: 75 °C
